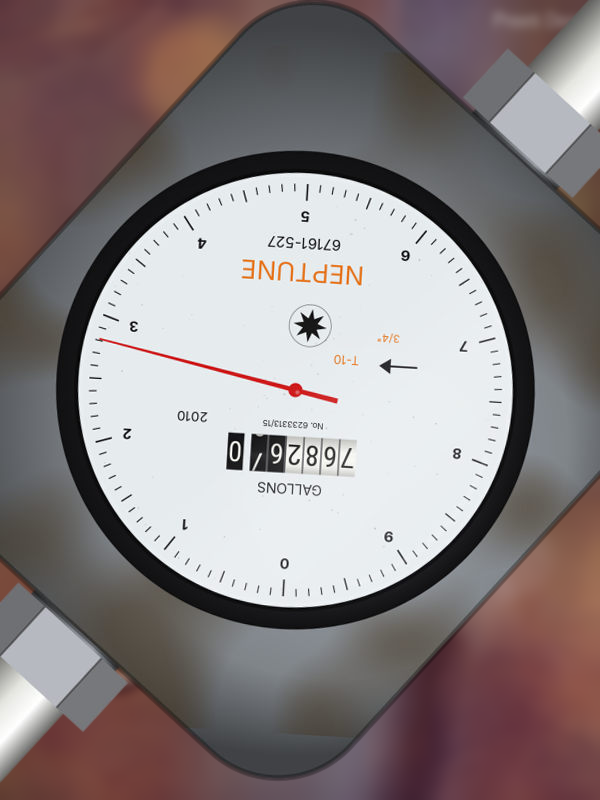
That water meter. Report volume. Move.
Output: 7682672.8 gal
